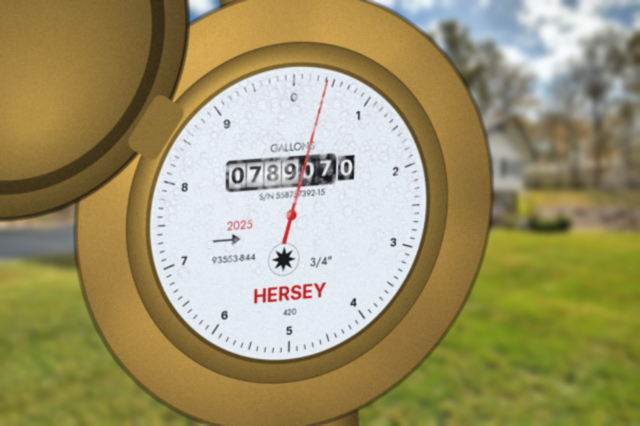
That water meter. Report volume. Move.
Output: 789070.4 gal
